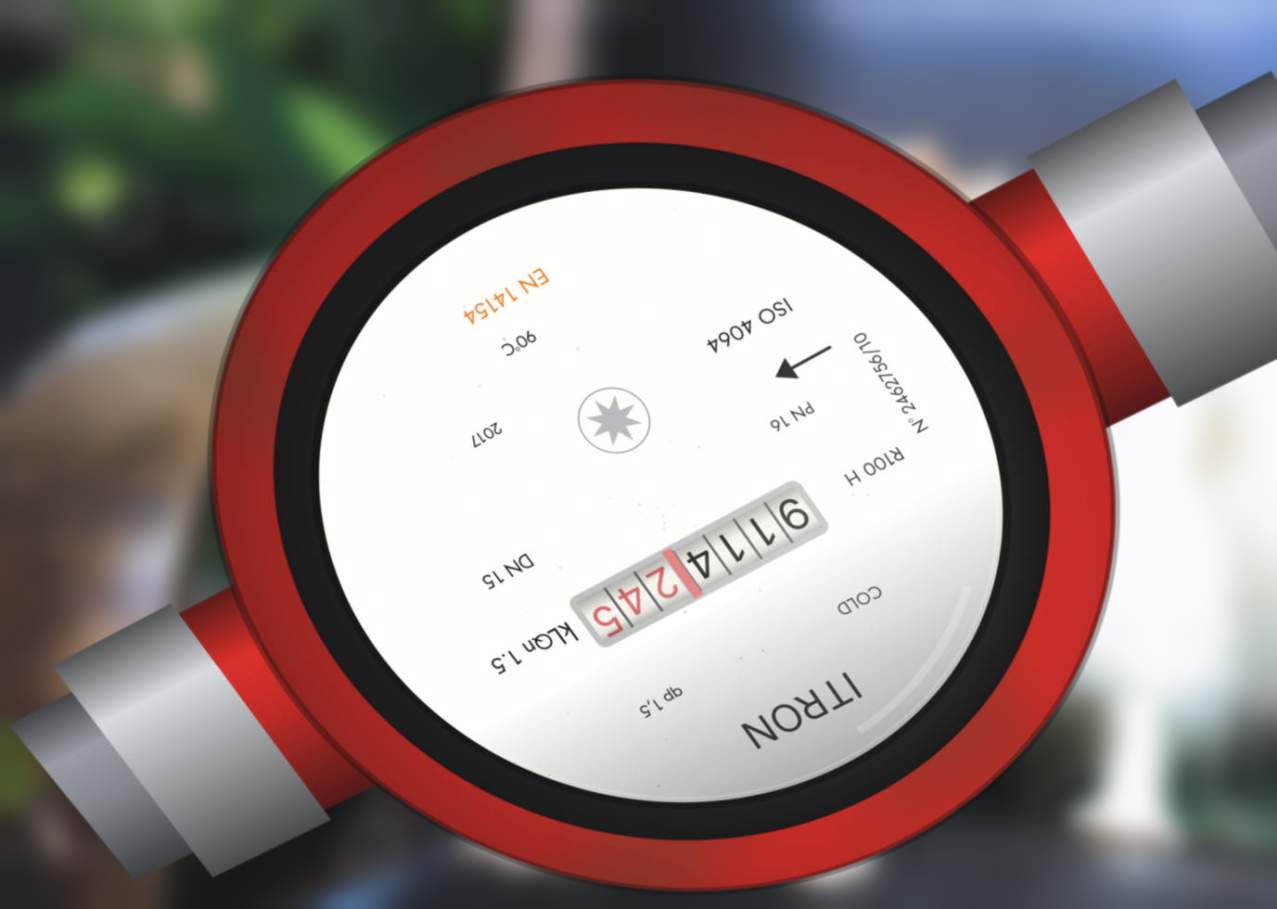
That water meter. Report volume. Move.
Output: 9114.245 kL
